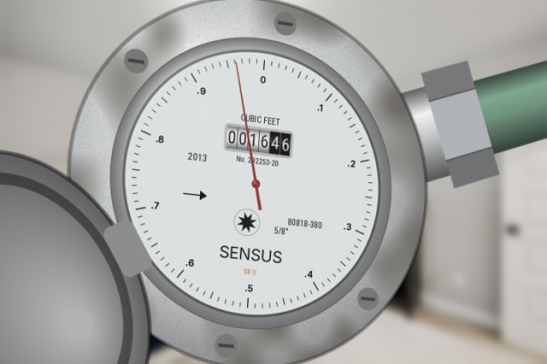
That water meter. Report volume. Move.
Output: 1645.96 ft³
